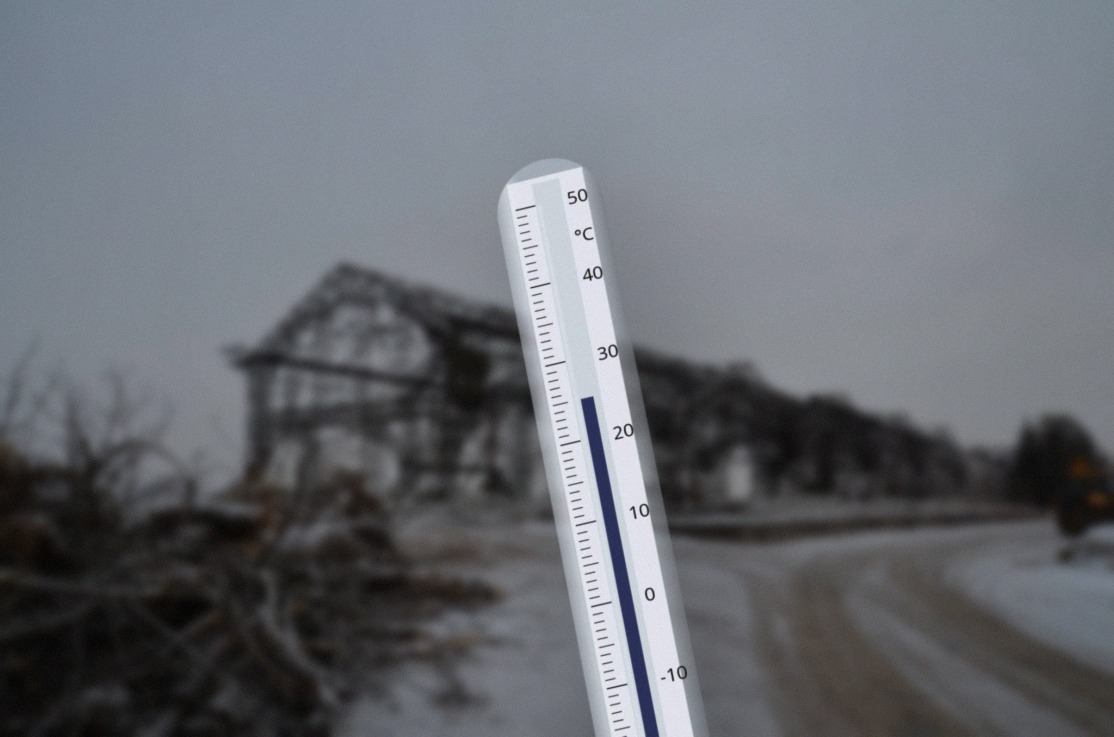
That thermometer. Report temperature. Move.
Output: 25 °C
